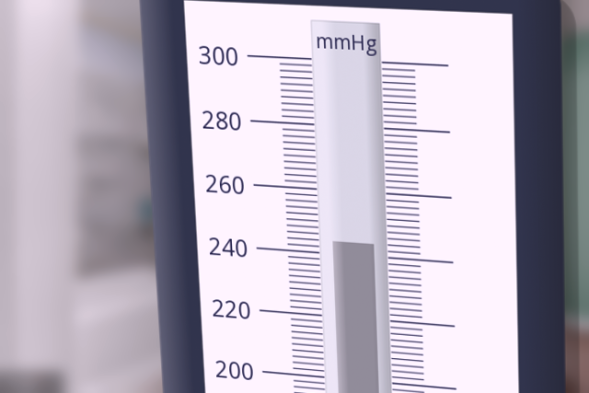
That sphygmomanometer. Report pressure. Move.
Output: 244 mmHg
